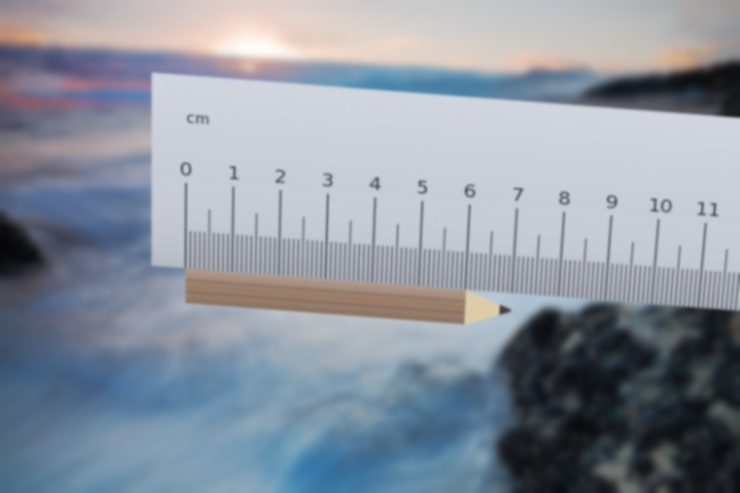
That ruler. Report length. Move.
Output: 7 cm
